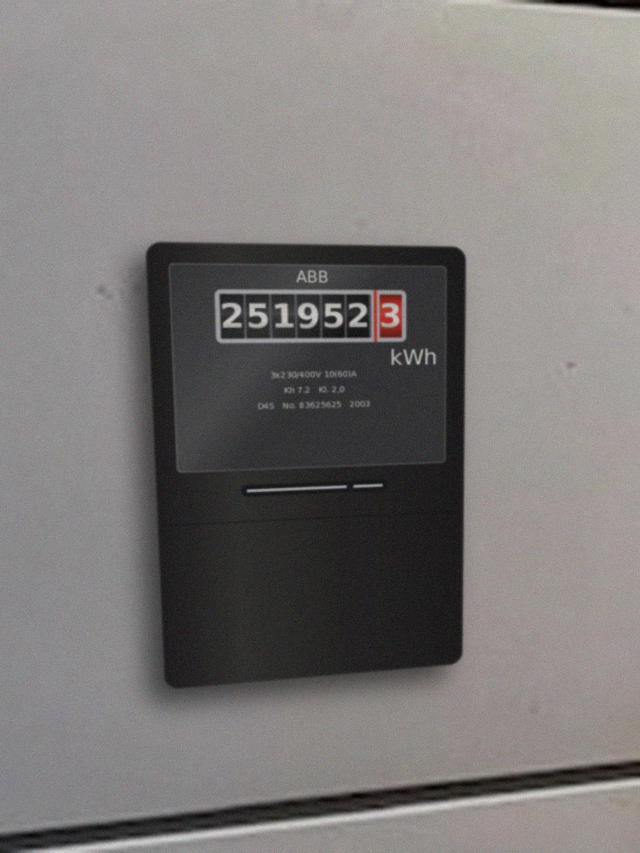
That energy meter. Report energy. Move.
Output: 251952.3 kWh
